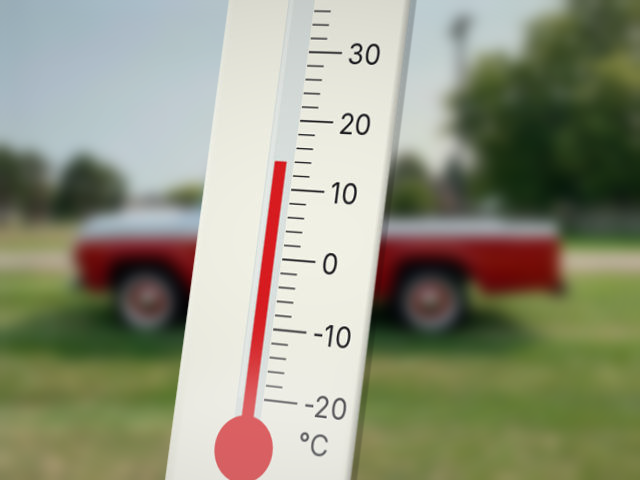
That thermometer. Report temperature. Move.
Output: 14 °C
